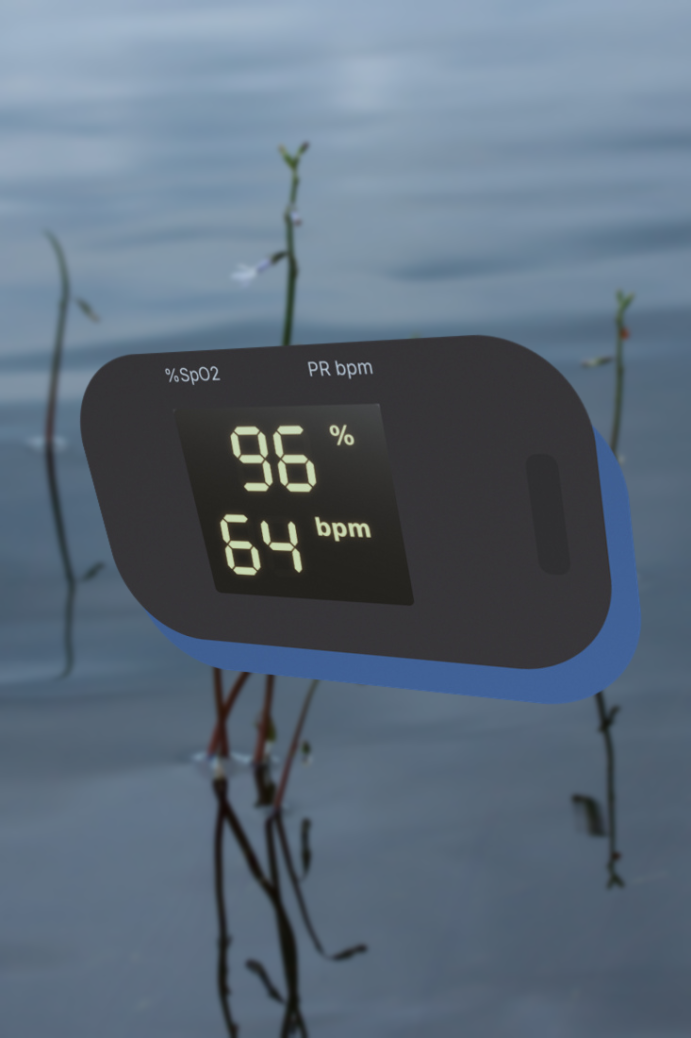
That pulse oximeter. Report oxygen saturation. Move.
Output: 96 %
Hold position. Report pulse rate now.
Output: 64 bpm
